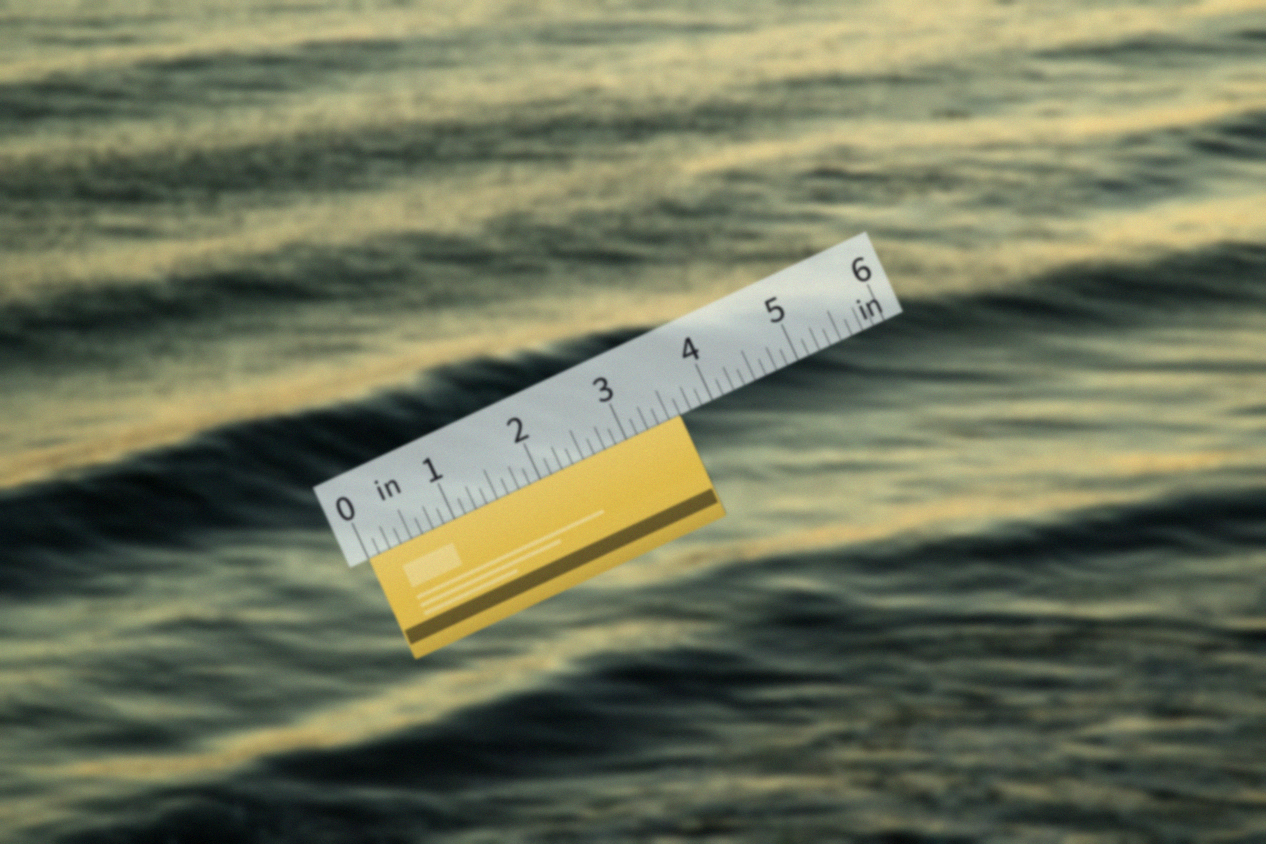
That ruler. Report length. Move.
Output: 3.625 in
